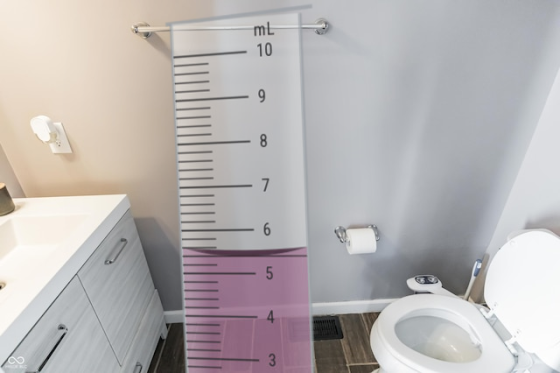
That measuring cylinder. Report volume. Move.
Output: 5.4 mL
